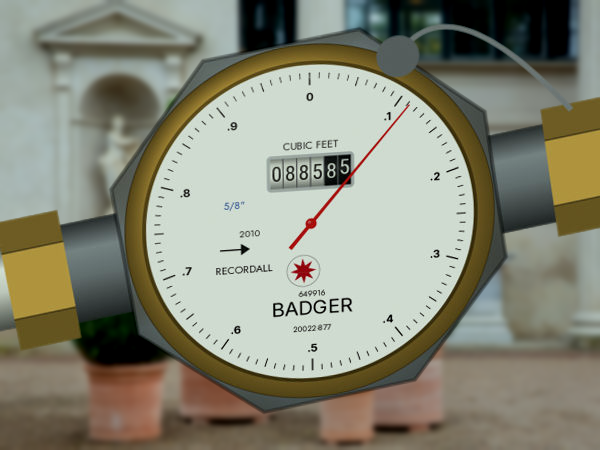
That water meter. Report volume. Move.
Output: 88585.11 ft³
